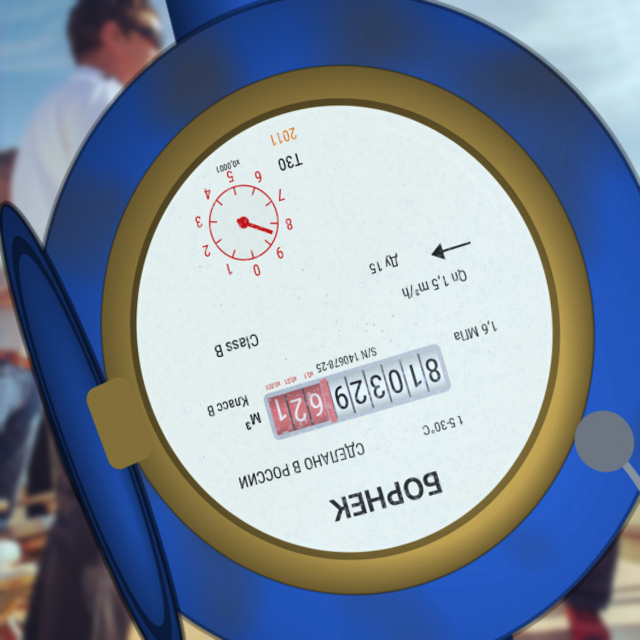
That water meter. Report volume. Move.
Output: 810329.6208 m³
